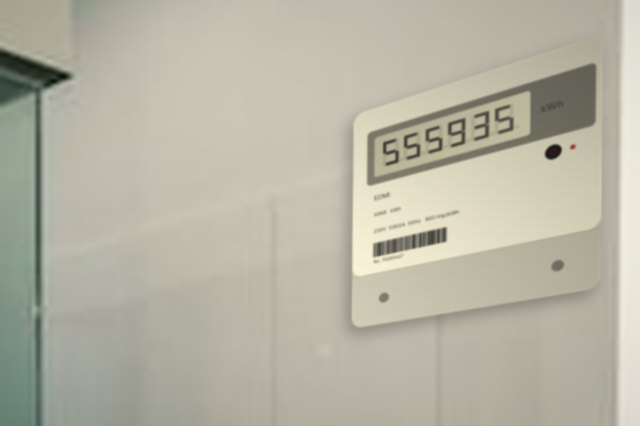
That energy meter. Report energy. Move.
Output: 555935 kWh
